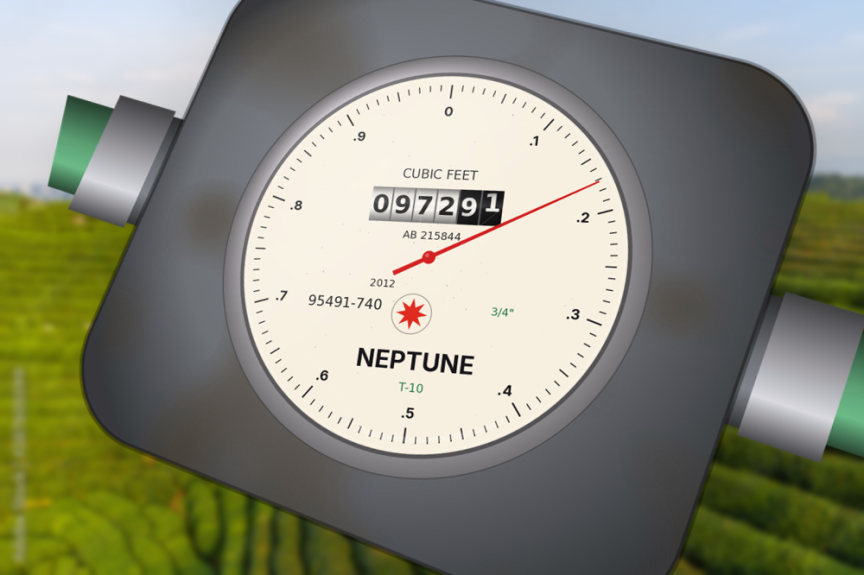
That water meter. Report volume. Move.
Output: 97291.17 ft³
